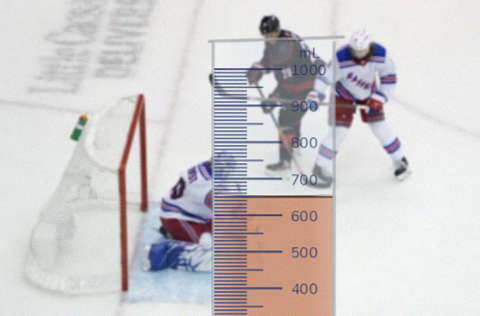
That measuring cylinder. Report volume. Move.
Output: 650 mL
